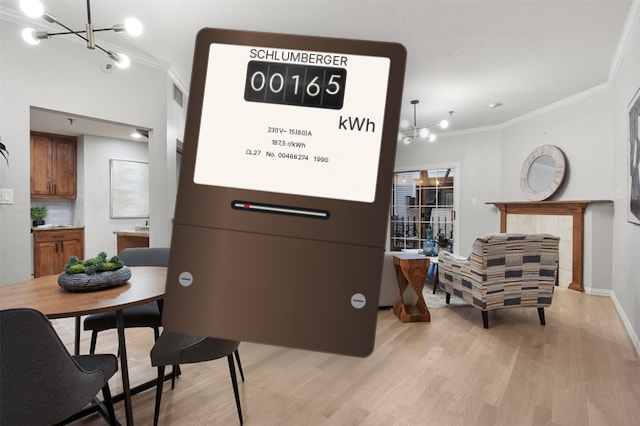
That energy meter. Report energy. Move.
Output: 165 kWh
